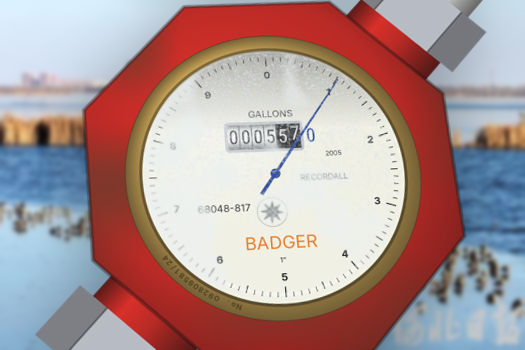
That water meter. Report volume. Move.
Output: 5571.0 gal
